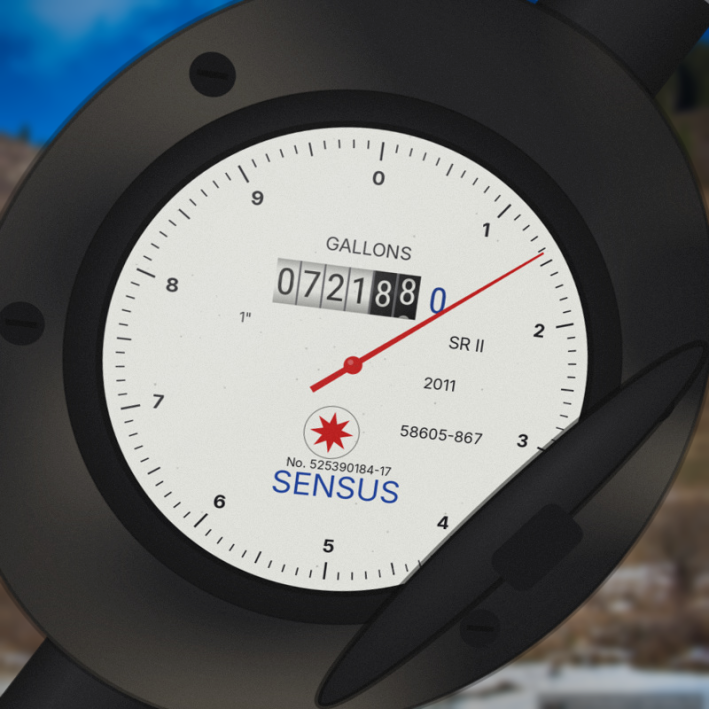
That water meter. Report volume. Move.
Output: 721881.4 gal
